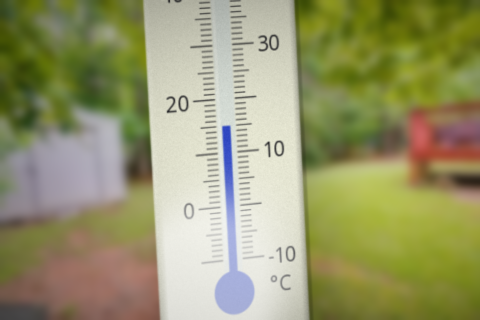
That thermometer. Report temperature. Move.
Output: 15 °C
